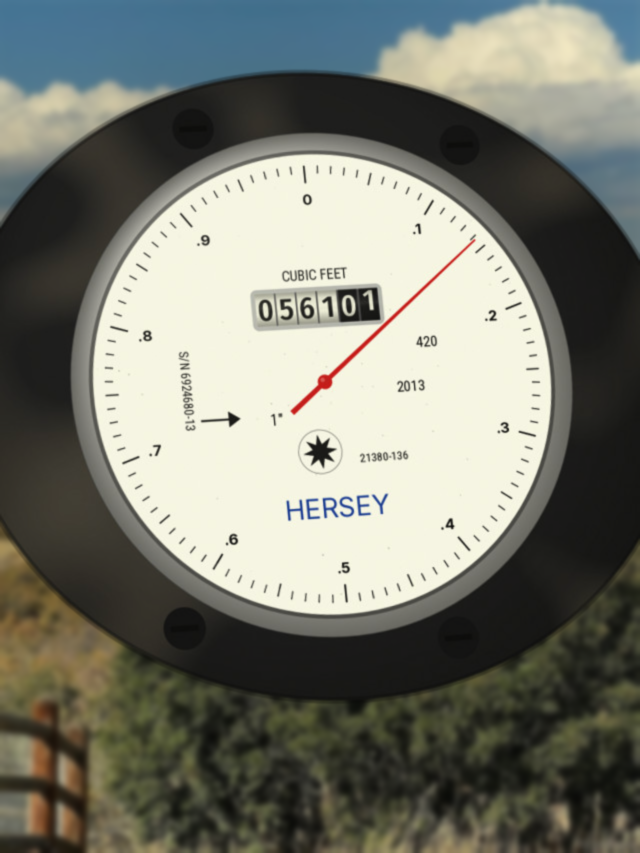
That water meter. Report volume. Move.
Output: 56101.14 ft³
